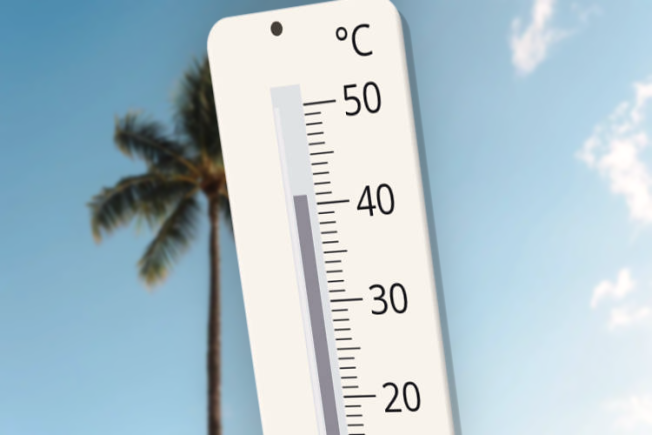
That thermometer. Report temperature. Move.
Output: 41 °C
